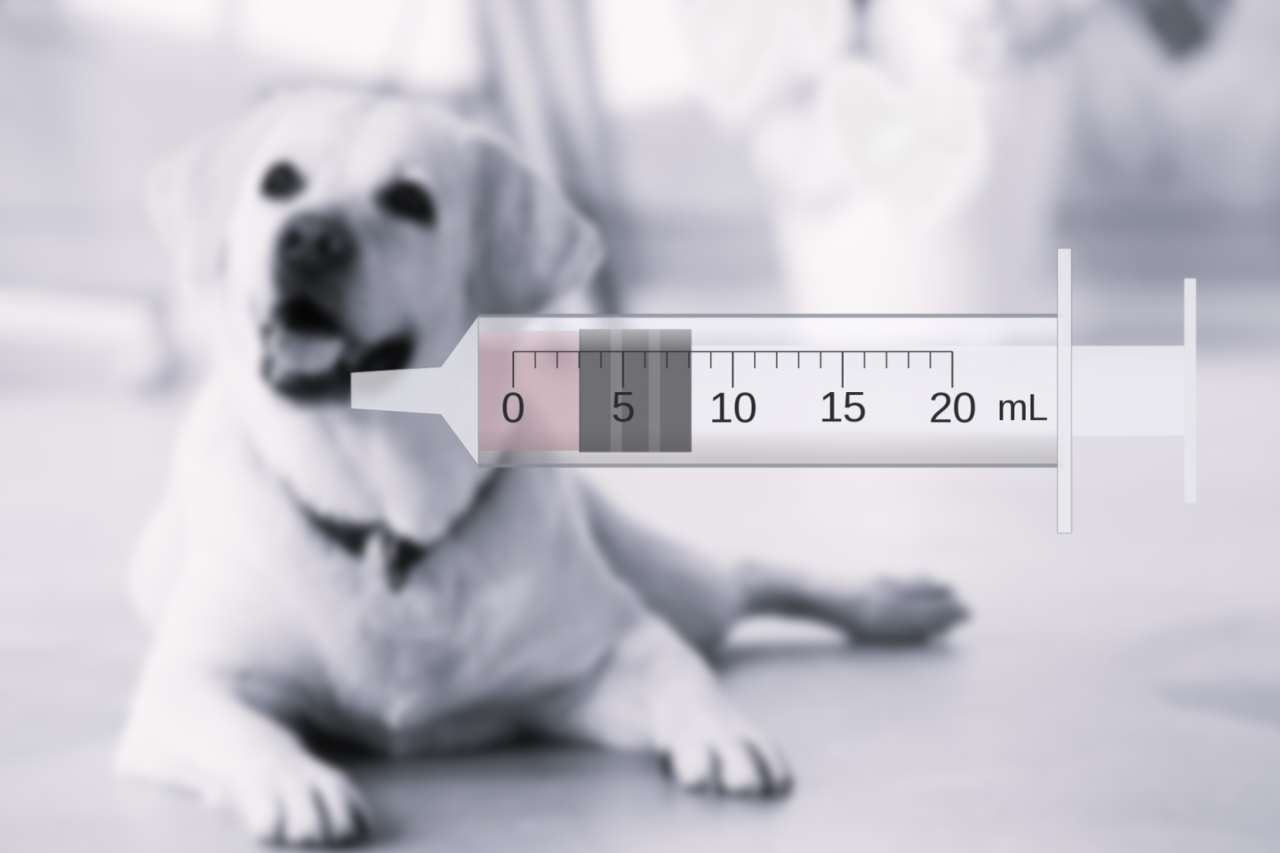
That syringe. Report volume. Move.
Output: 3 mL
